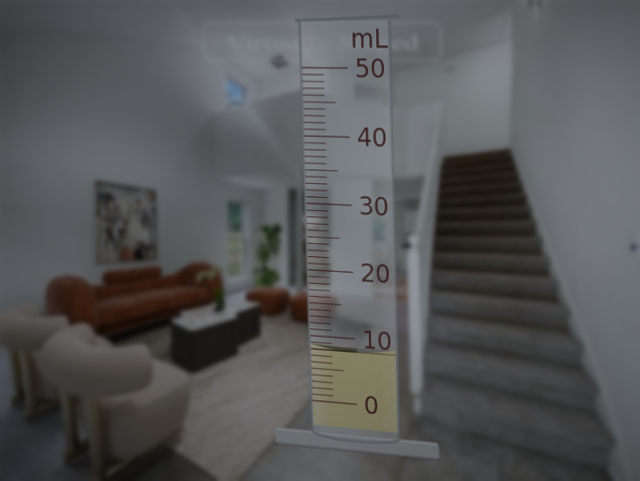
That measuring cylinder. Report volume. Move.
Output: 8 mL
